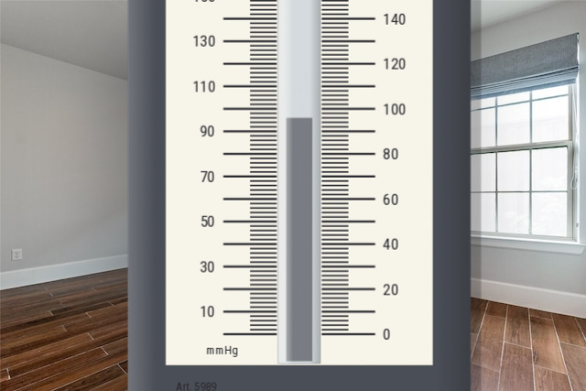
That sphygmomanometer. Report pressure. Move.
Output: 96 mmHg
